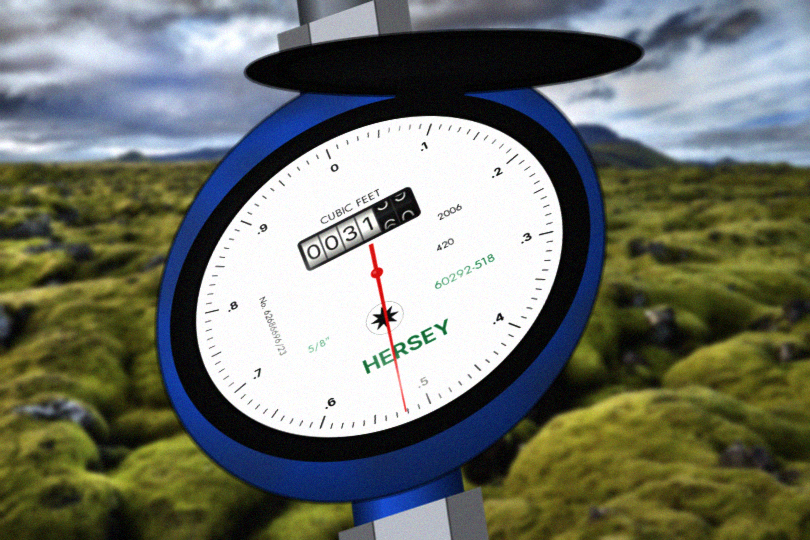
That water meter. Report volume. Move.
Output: 3159.52 ft³
